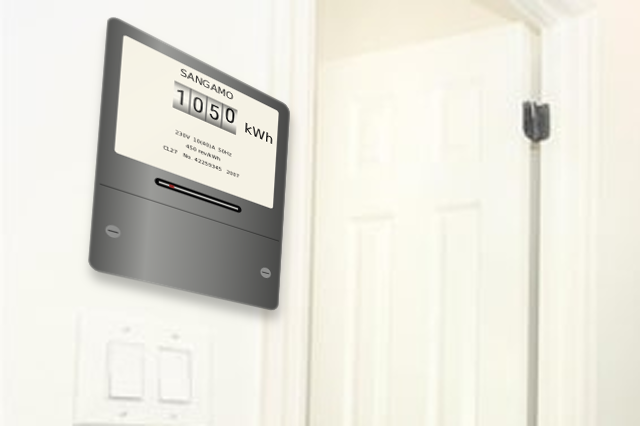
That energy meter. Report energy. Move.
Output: 1050 kWh
